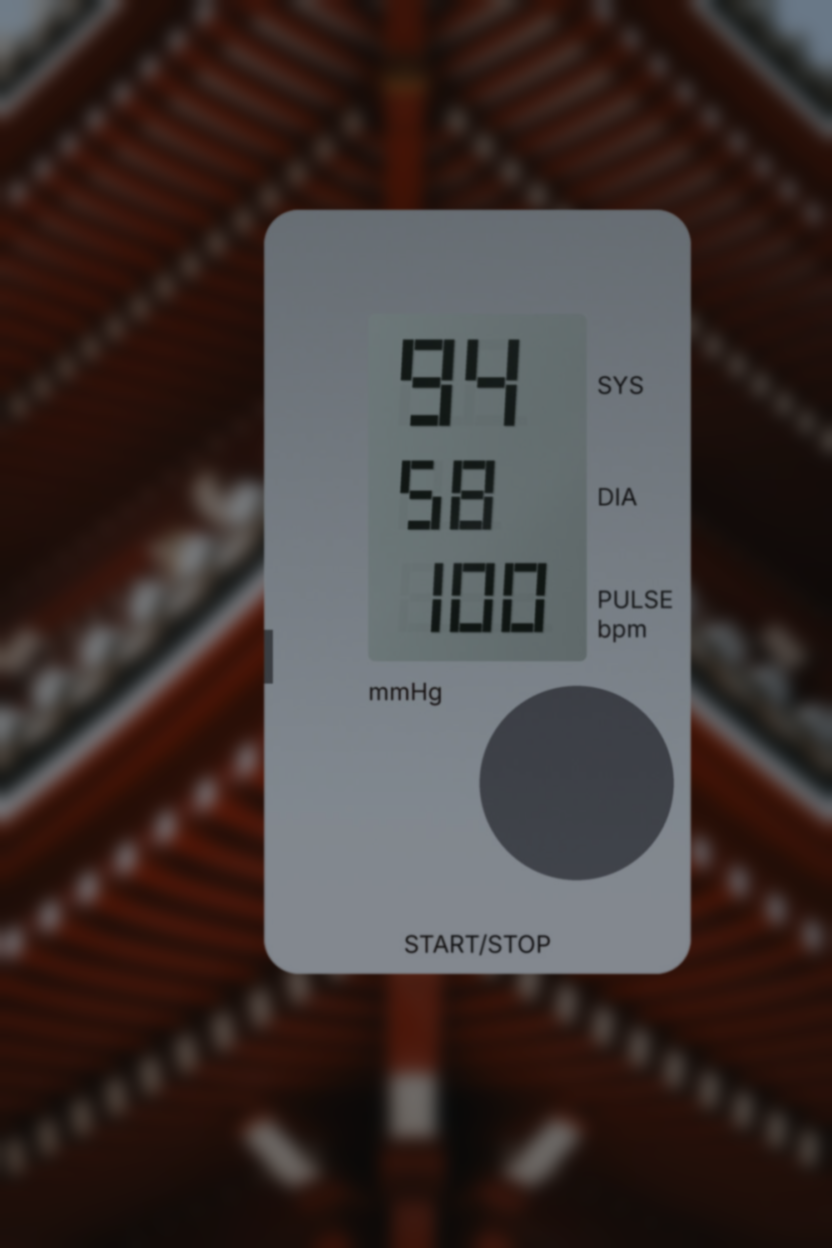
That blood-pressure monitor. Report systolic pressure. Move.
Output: 94 mmHg
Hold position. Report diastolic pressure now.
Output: 58 mmHg
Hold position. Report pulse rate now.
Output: 100 bpm
